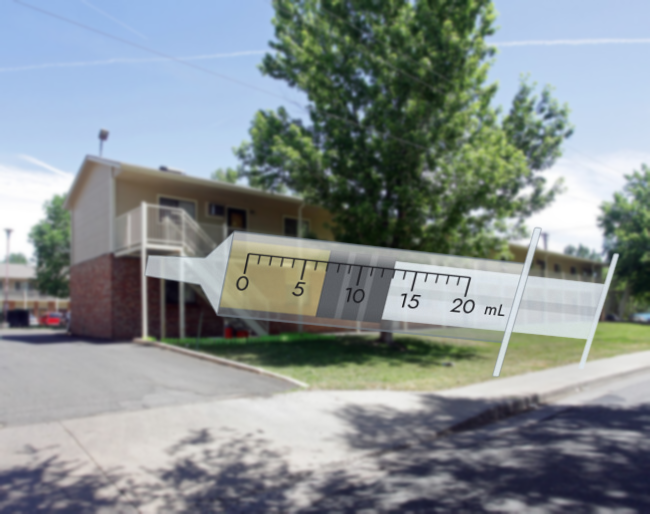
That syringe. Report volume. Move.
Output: 7 mL
